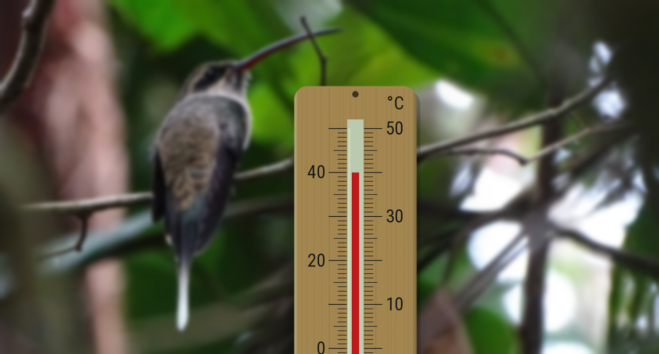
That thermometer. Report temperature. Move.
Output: 40 °C
